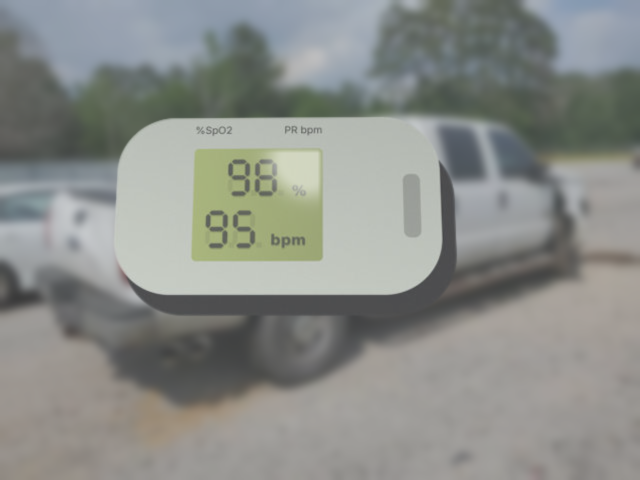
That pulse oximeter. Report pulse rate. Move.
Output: 95 bpm
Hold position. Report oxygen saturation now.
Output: 98 %
